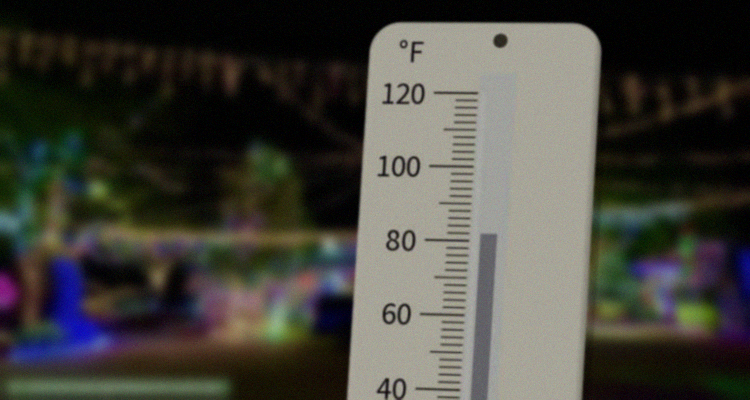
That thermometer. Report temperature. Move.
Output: 82 °F
